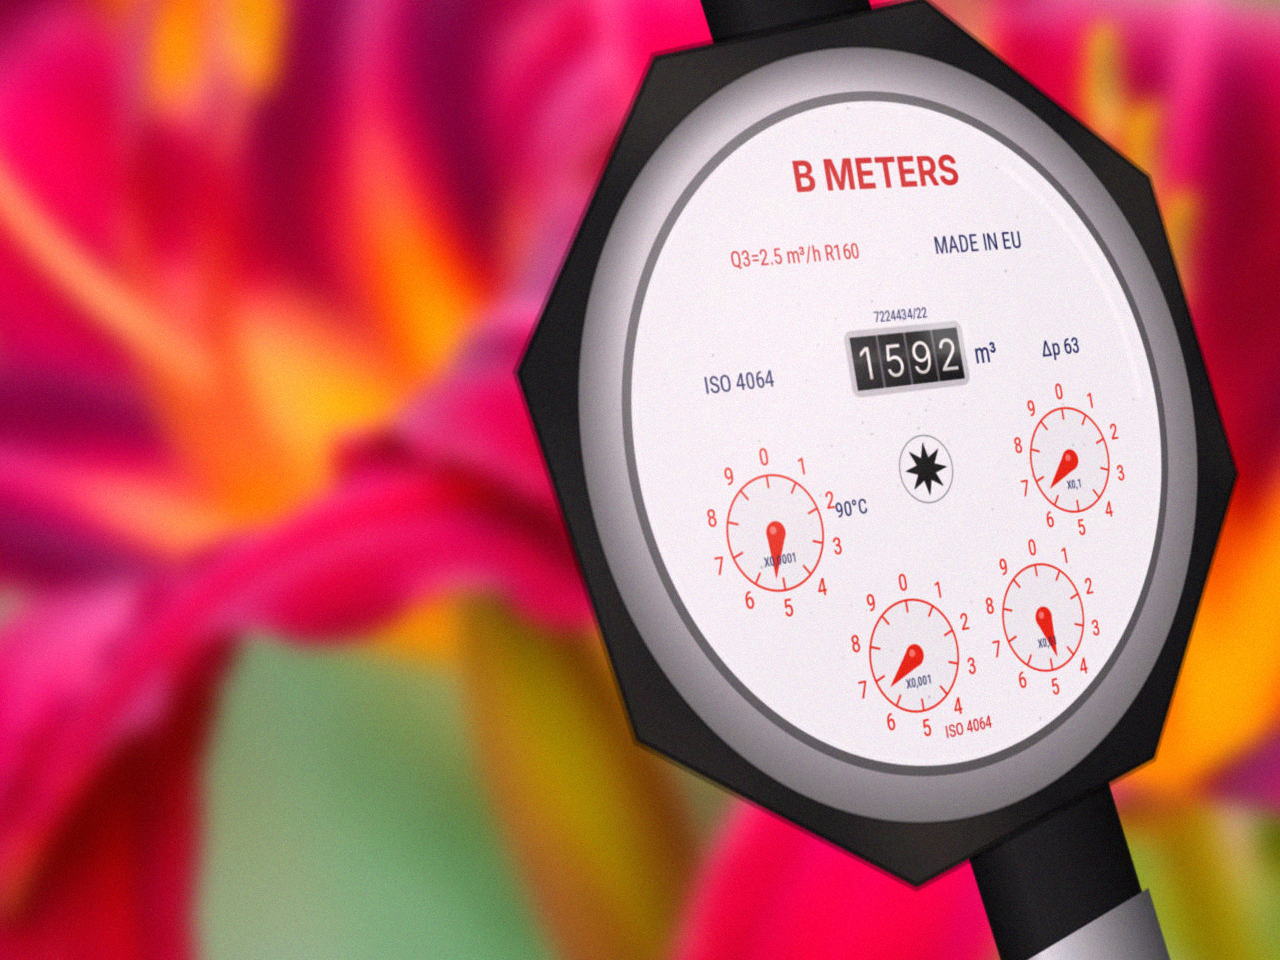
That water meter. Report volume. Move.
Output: 1592.6465 m³
